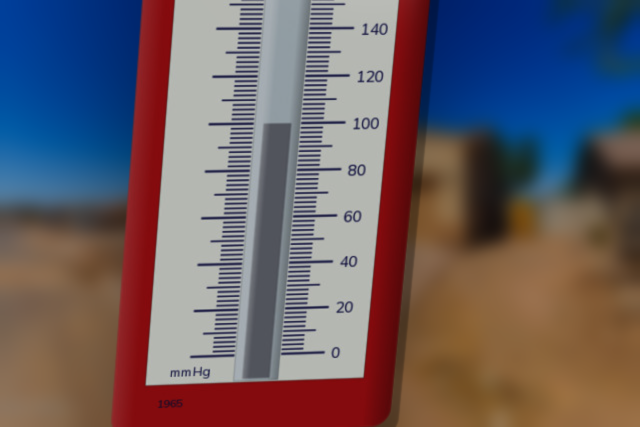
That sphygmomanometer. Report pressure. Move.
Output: 100 mmHg
